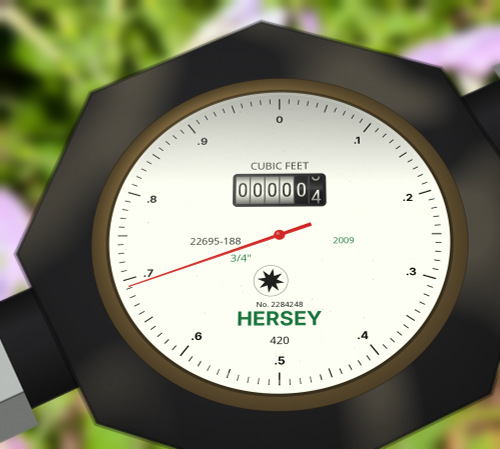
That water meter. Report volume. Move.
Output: 3.69 ft³
